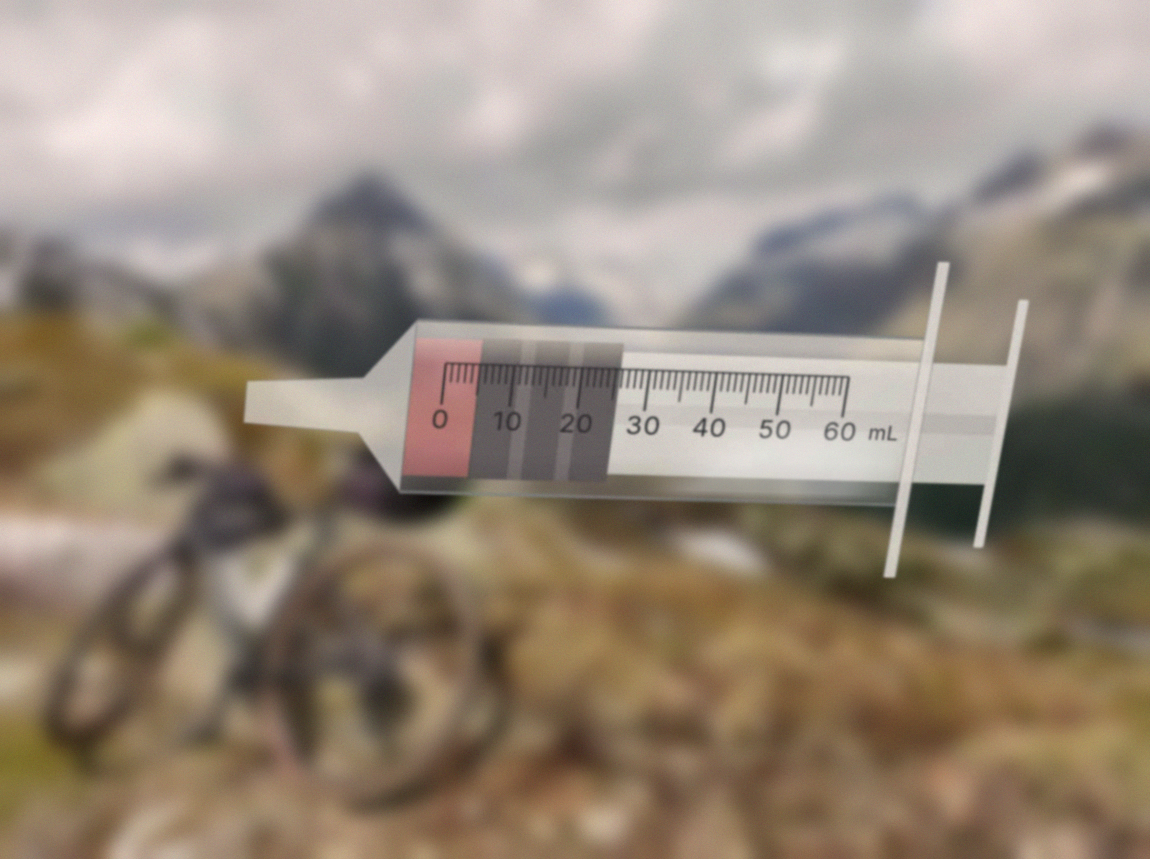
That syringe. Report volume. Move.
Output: 5 mL
